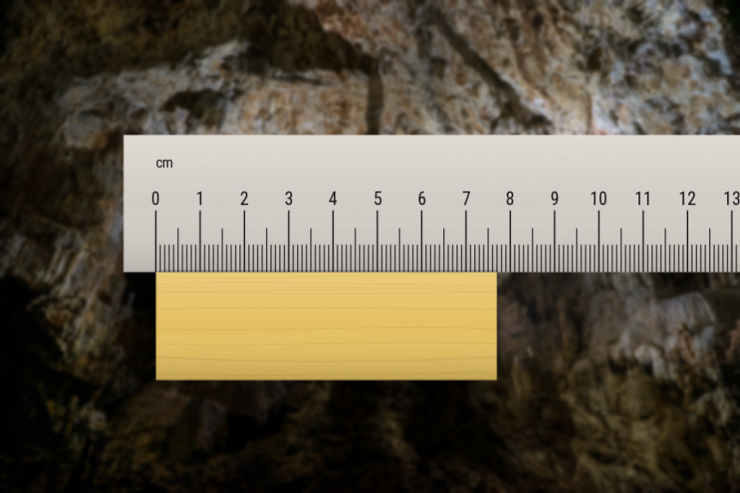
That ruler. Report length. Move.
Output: 7.7 cm
